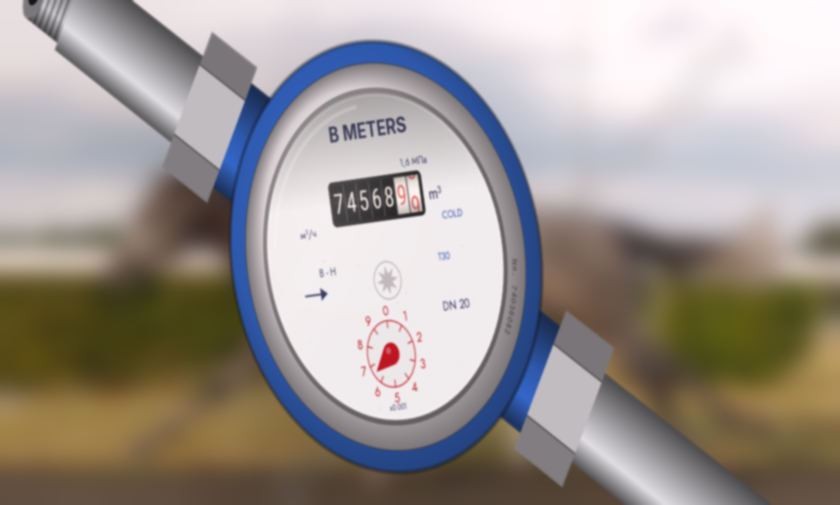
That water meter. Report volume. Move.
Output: 74568.986 m³
